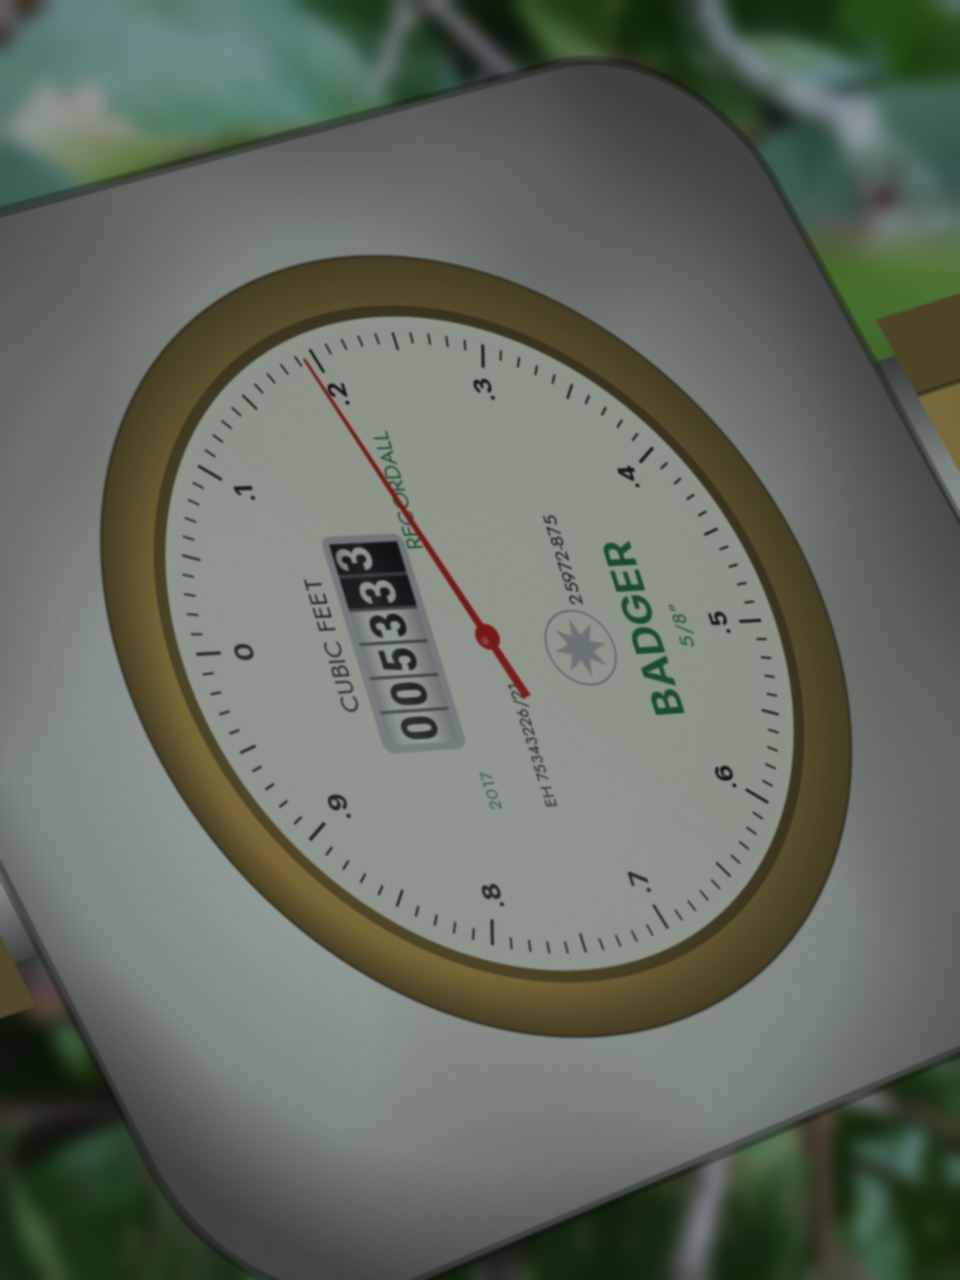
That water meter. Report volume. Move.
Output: 5333.19 ft³
